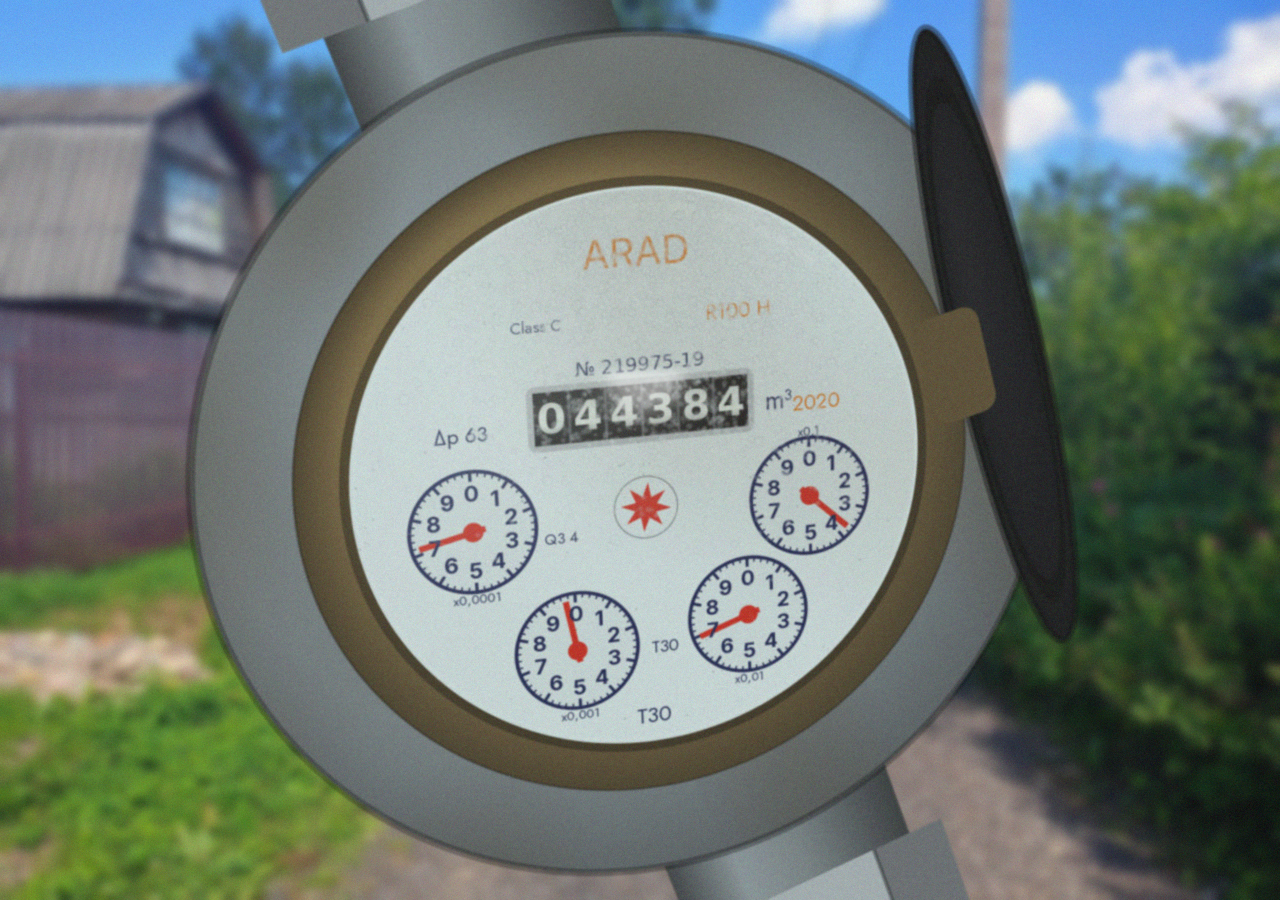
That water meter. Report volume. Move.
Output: 44384.3697 m³
